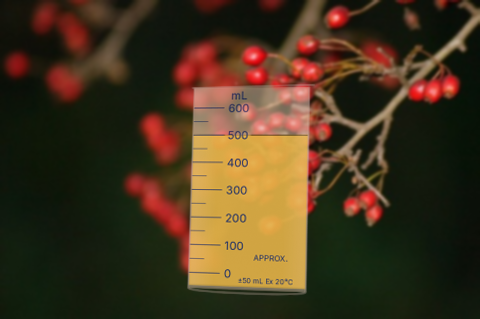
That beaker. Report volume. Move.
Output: 500 mL
